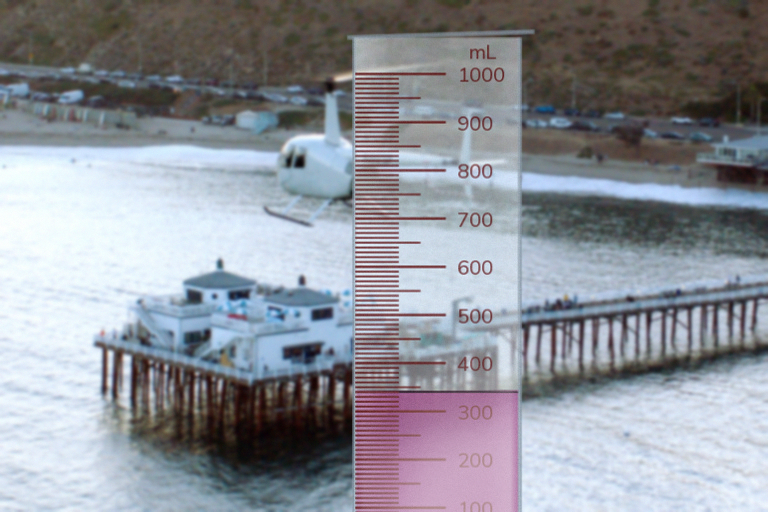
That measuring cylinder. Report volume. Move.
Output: 340 mL
